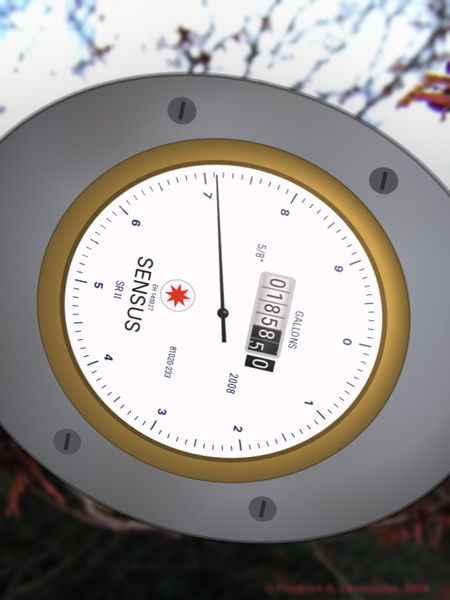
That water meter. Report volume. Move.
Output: 185847.1 gal
